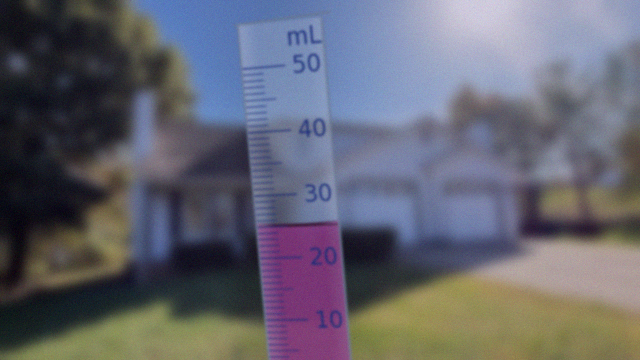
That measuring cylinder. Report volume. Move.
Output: 25 mL
